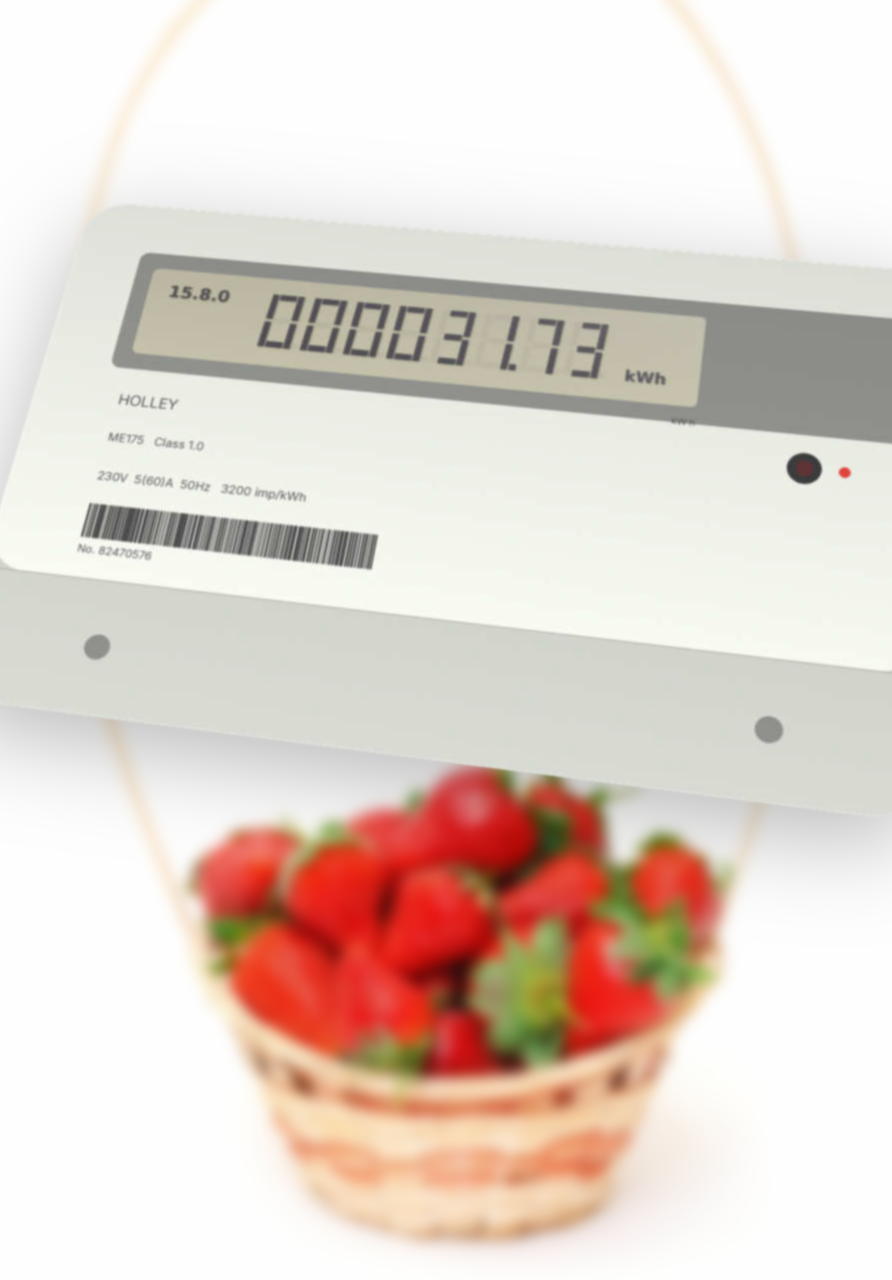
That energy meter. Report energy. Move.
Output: 31.73 kWh
